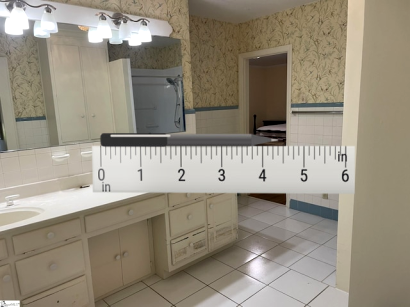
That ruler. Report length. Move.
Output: 4.375 in
